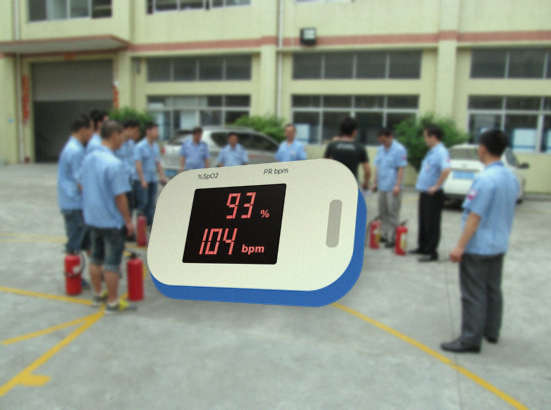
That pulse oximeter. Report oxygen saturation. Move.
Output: 93 %
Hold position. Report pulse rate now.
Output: 104 bpm
